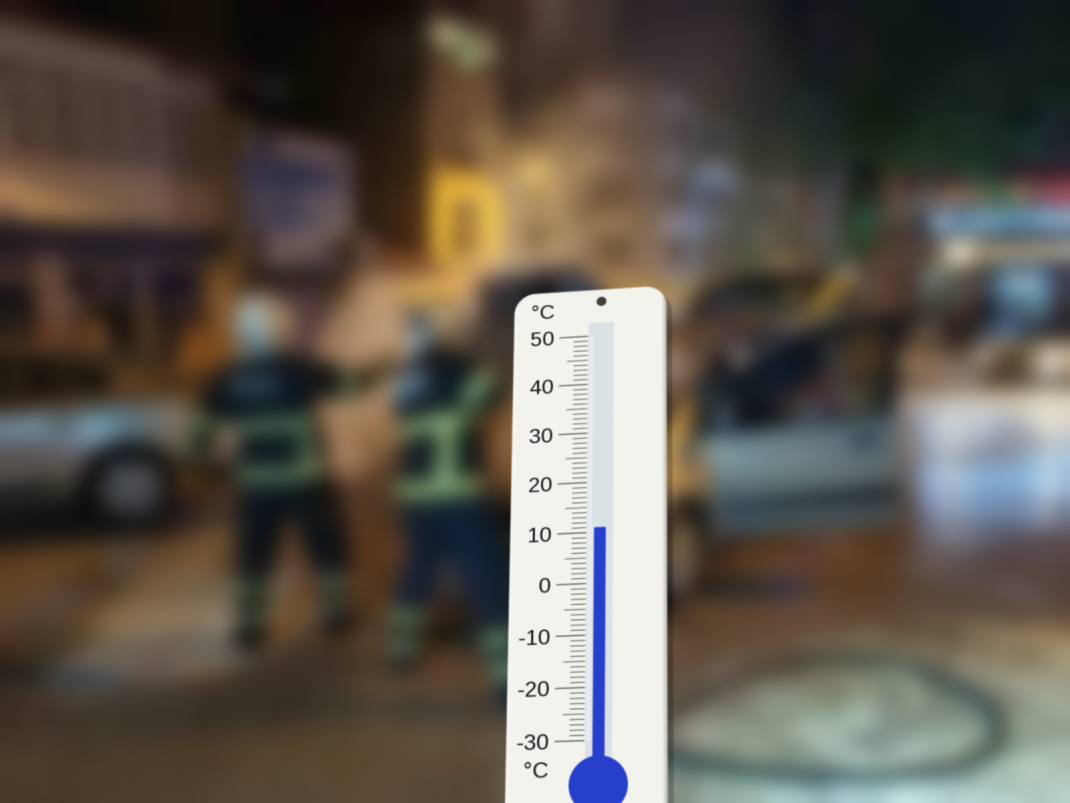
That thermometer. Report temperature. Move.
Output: 11 °C
